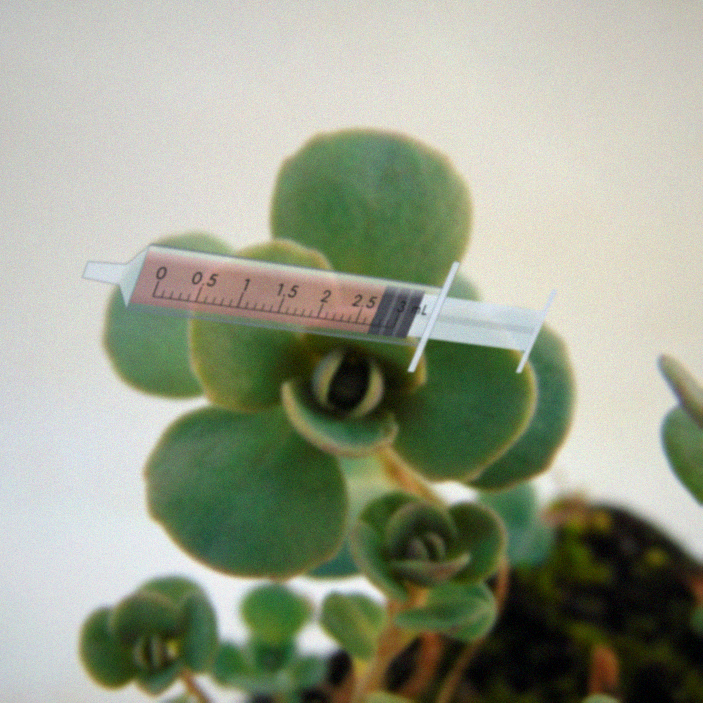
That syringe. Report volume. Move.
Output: 2.7 mL
